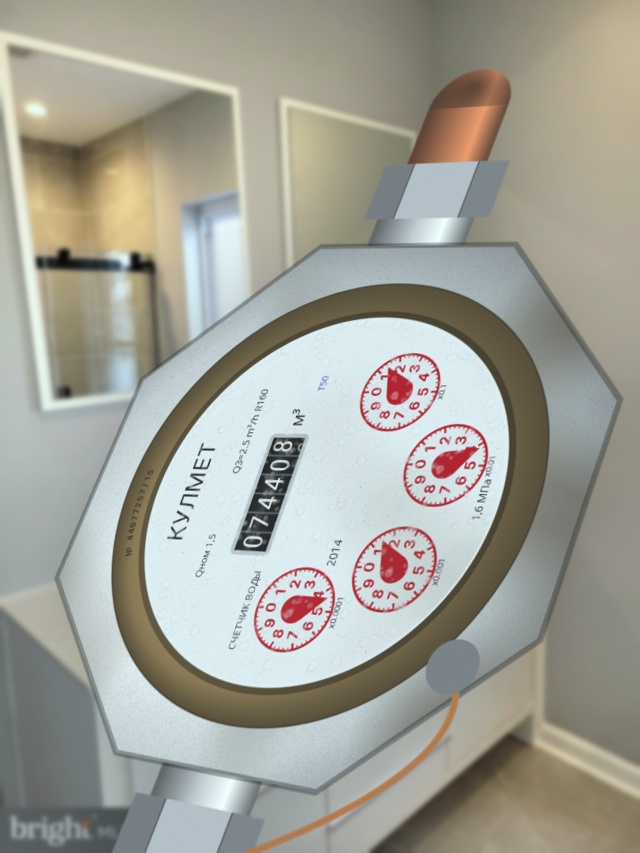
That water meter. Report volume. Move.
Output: 74408.1414 m³
